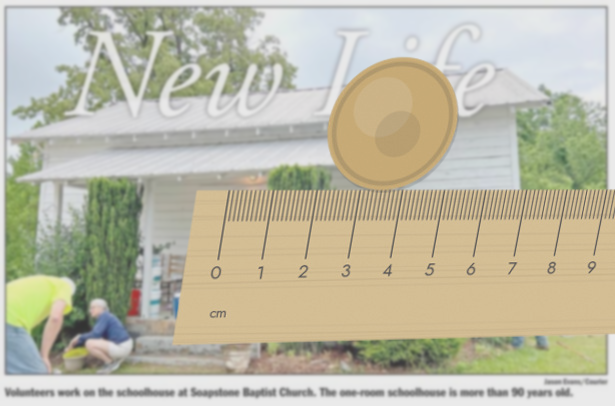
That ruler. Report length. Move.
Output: 3 cm
